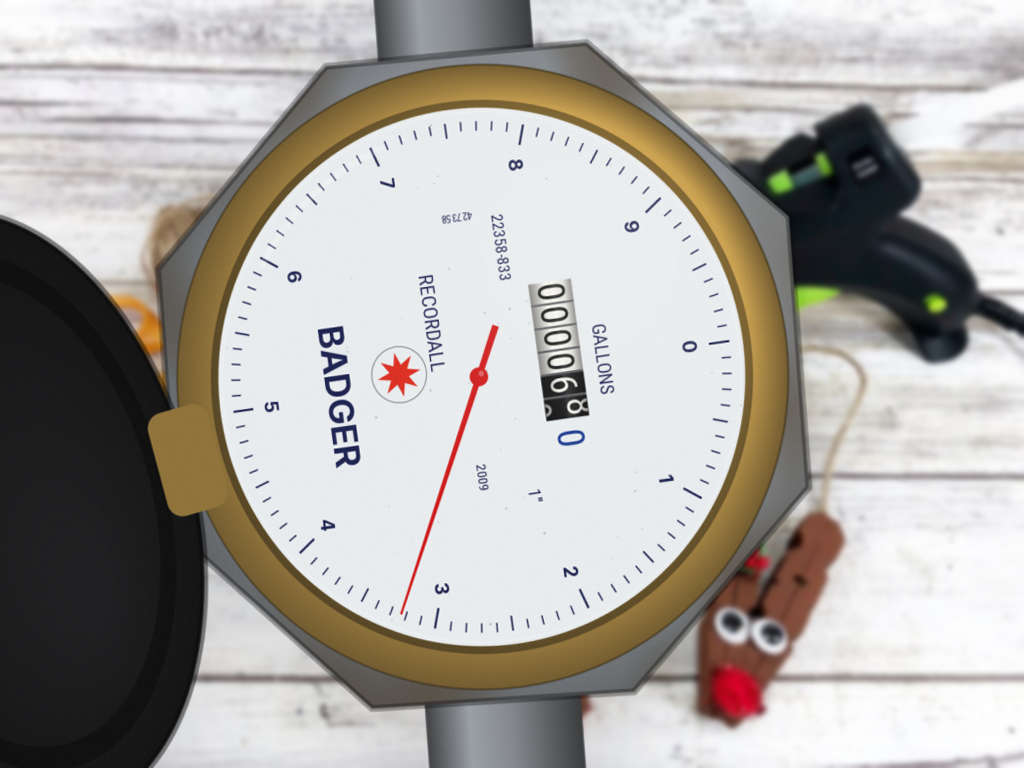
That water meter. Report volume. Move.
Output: 683.2 gal
